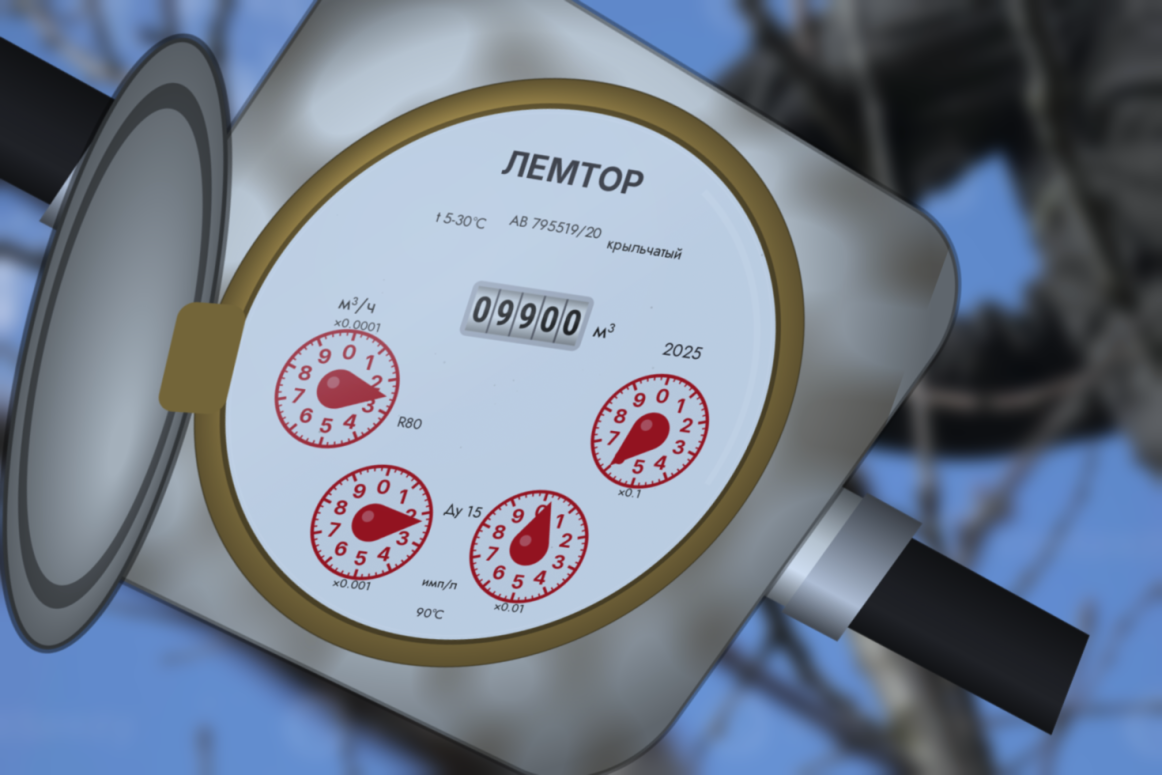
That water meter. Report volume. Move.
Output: 9900.6022 m³
